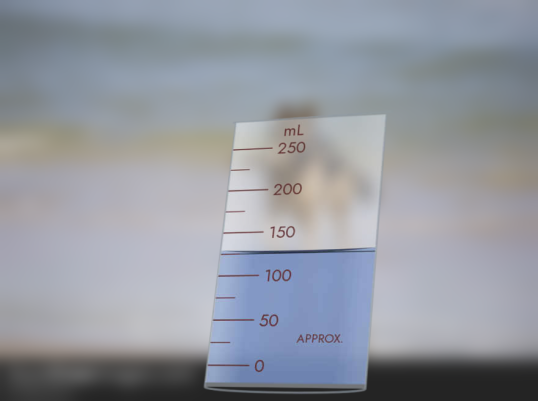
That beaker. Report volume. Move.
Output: 125 mL
